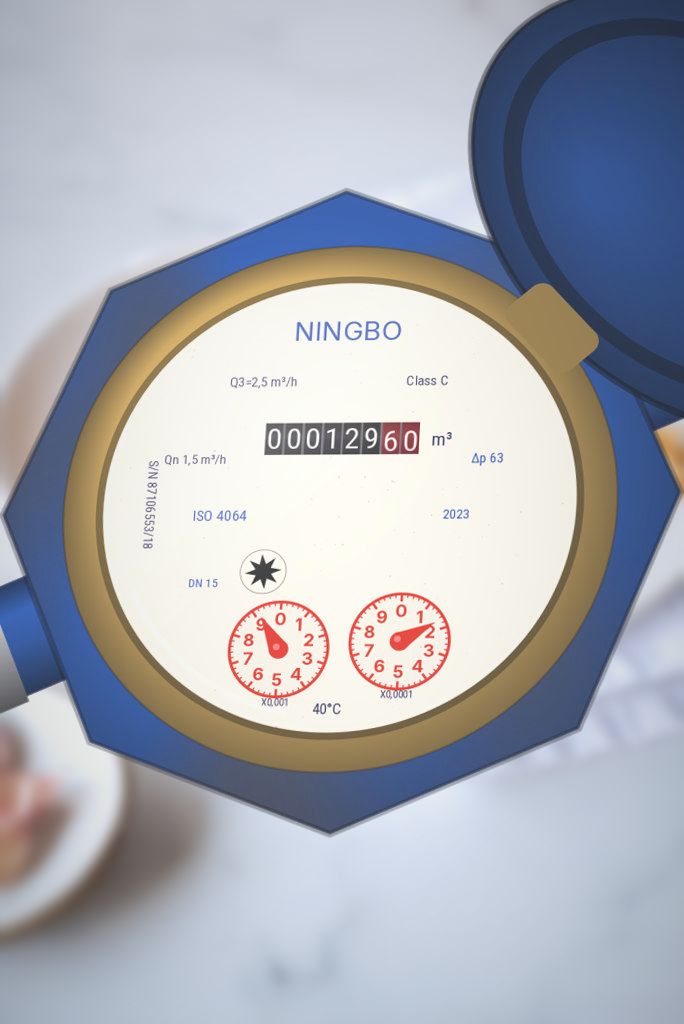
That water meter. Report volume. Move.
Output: 129.5991 m³
